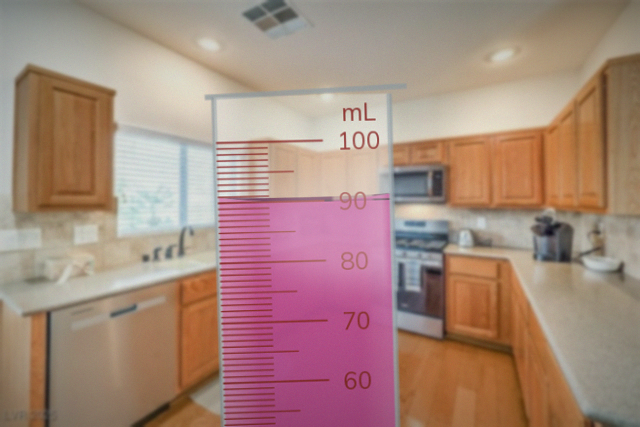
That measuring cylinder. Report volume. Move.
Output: 90 mL
